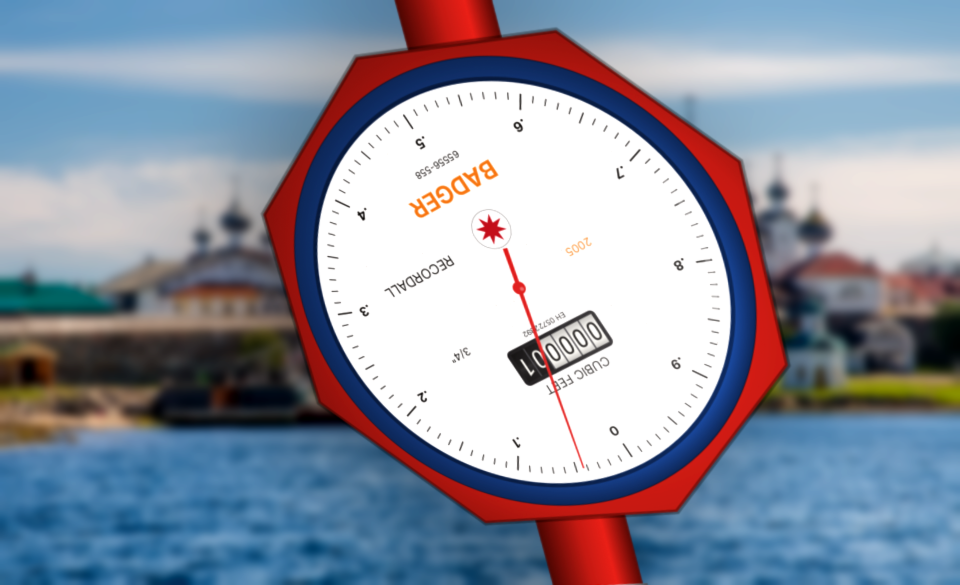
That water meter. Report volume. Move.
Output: 1.04 ft³
